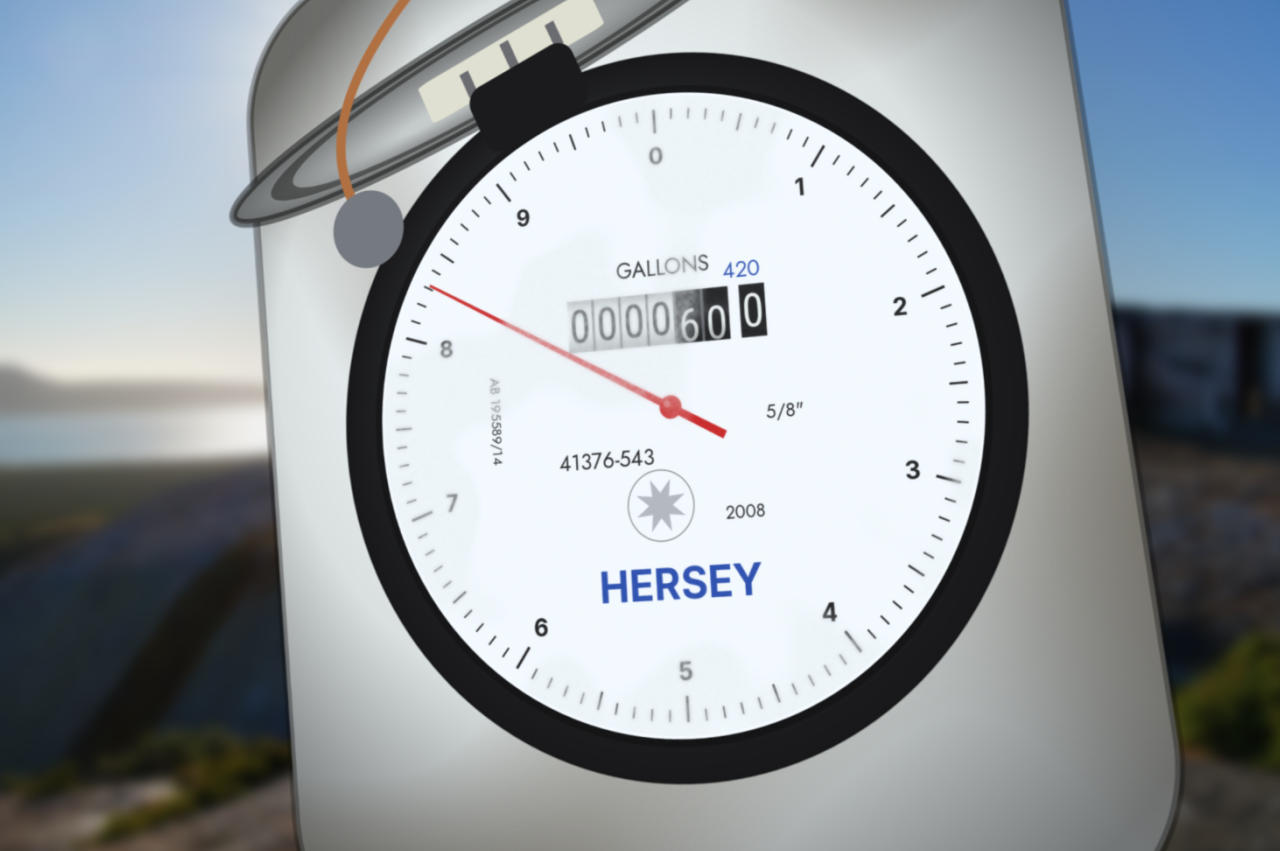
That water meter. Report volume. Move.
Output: 598.3 gal
